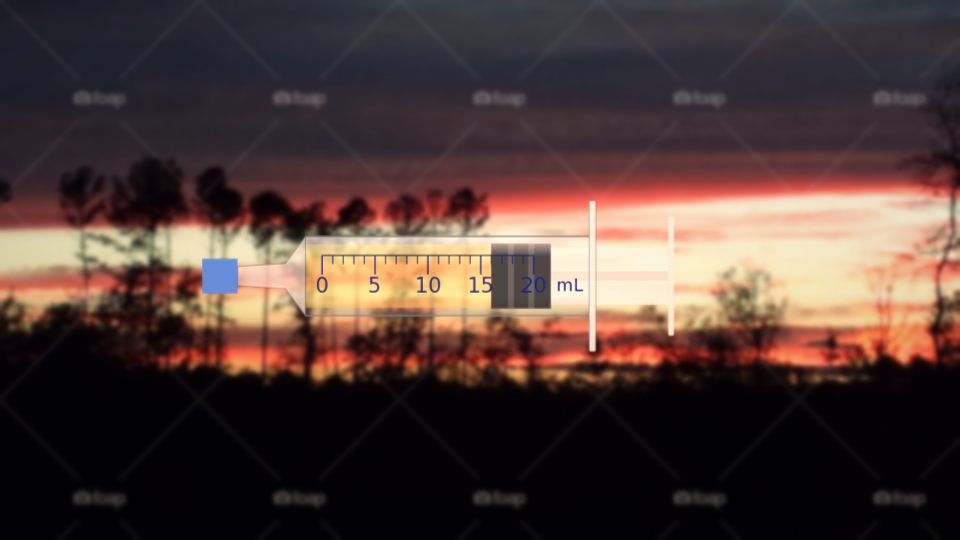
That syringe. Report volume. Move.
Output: 16 mL
